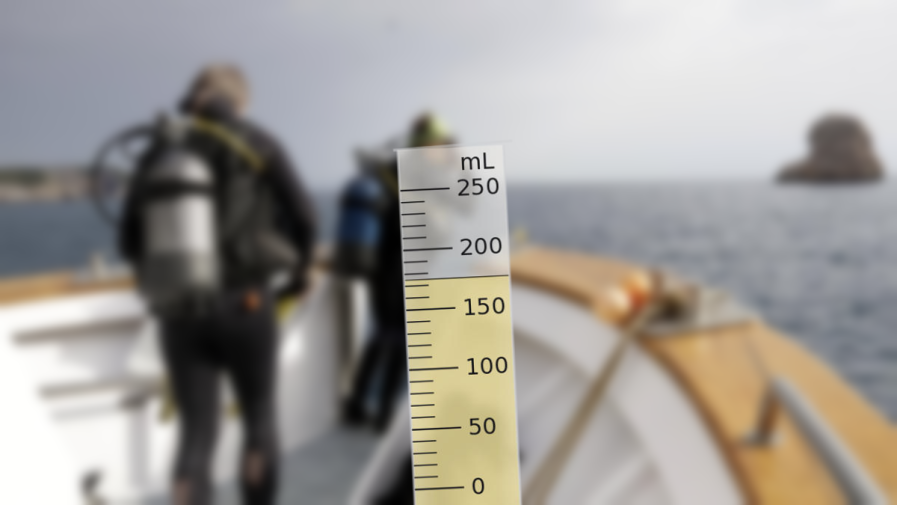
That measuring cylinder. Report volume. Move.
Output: 175 mL
